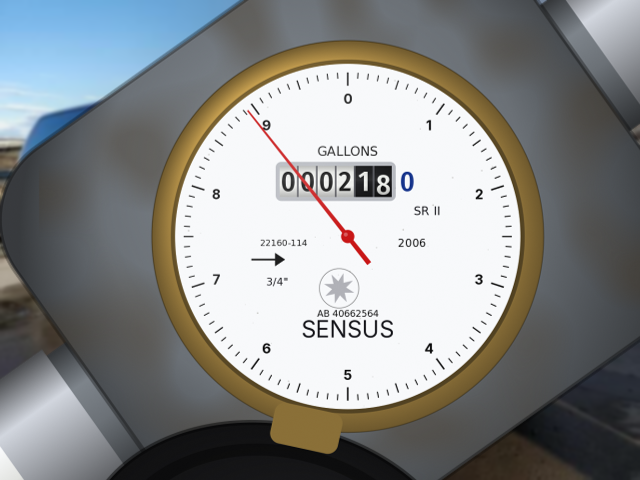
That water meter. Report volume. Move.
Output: 2178.9 gal
